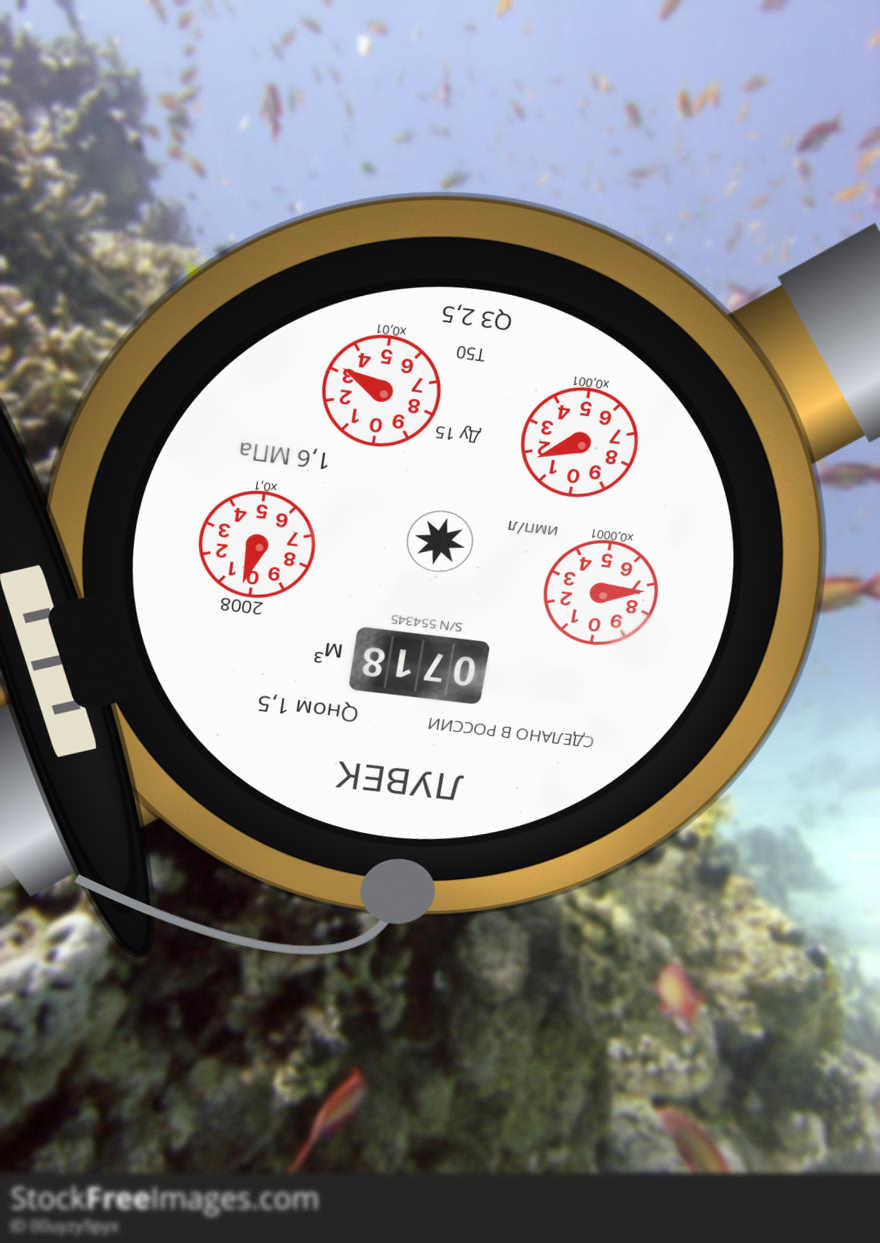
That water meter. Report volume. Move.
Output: 718.0317 m³
